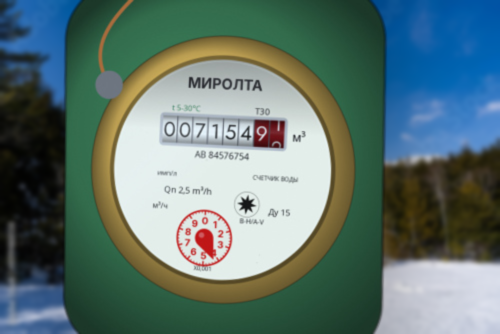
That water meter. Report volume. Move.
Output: 7154.914 m³
